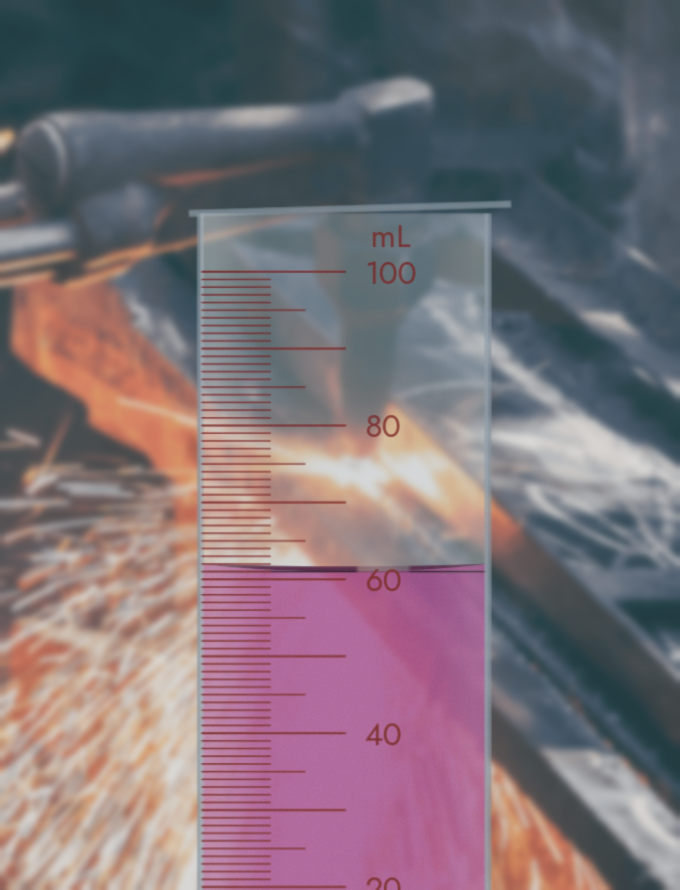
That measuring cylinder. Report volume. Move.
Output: 61 mL
